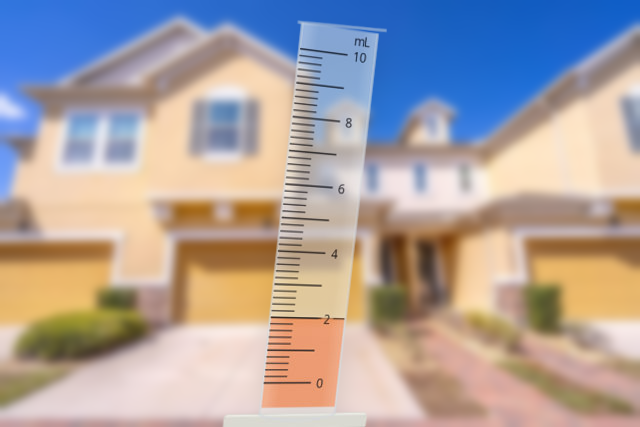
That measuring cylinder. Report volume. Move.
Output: 2 mL
